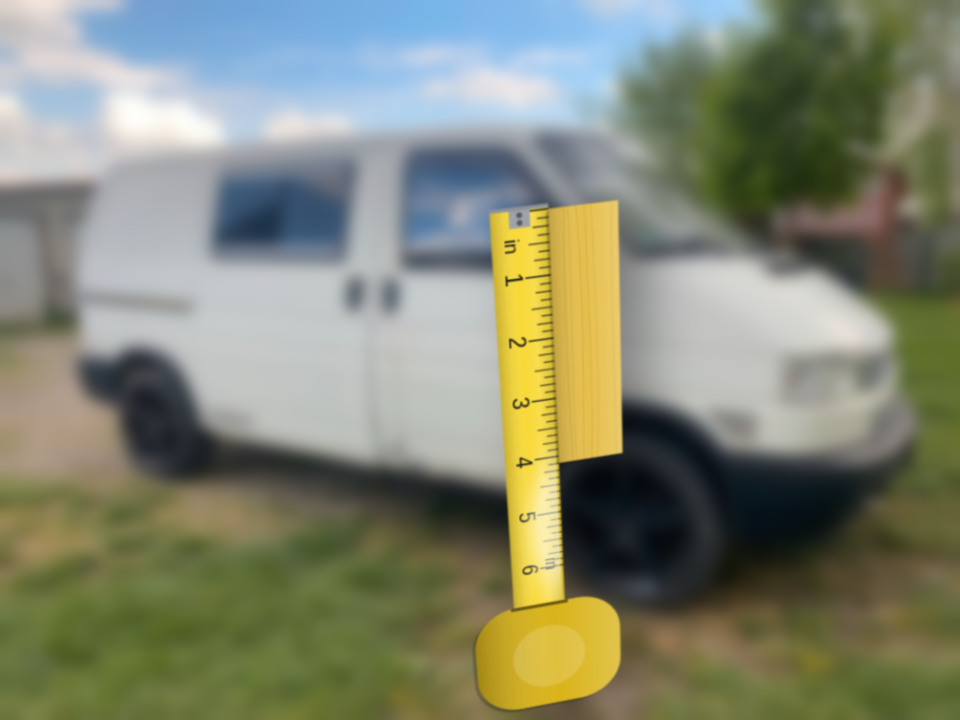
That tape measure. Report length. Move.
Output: 4.125 in
